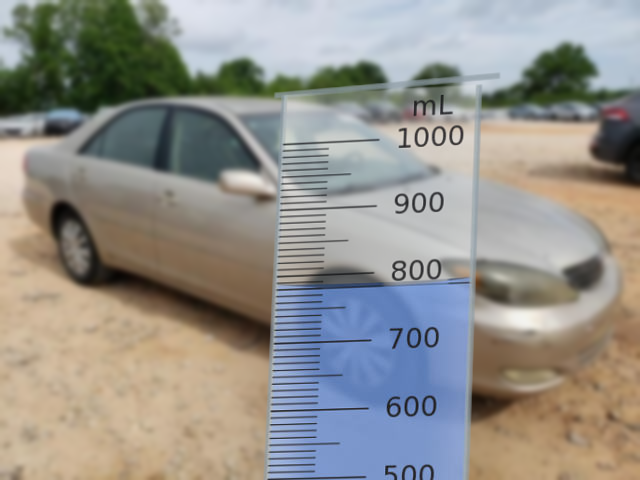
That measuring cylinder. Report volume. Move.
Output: 780 mL
